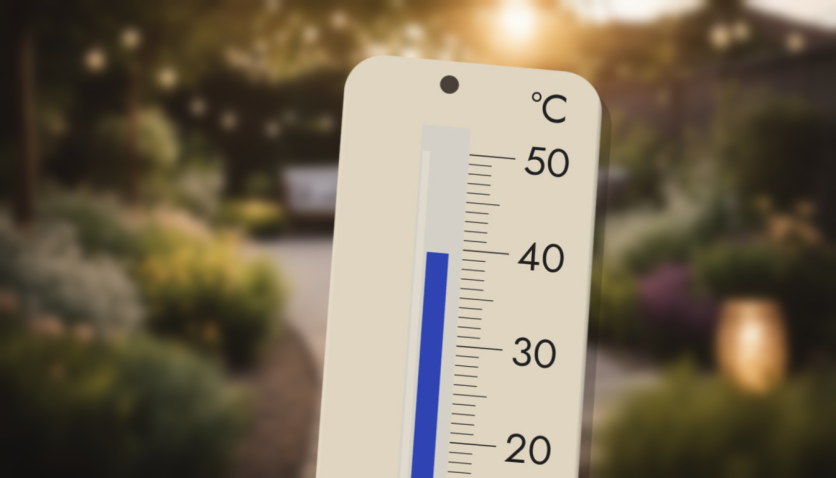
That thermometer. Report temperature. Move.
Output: 39.5 °C
